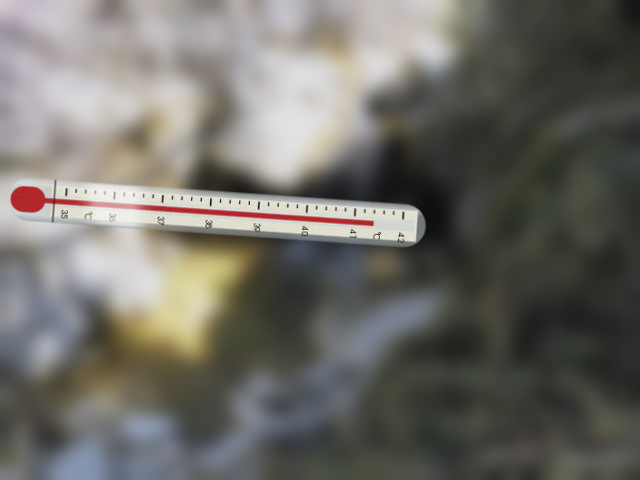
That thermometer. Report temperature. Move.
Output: 41.4 °C
